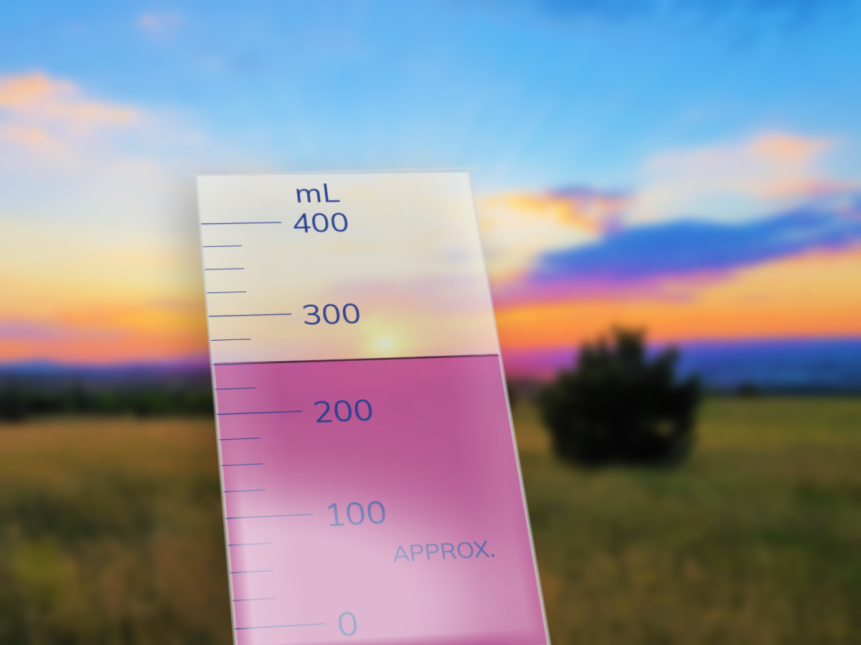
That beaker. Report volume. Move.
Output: 250 mL
